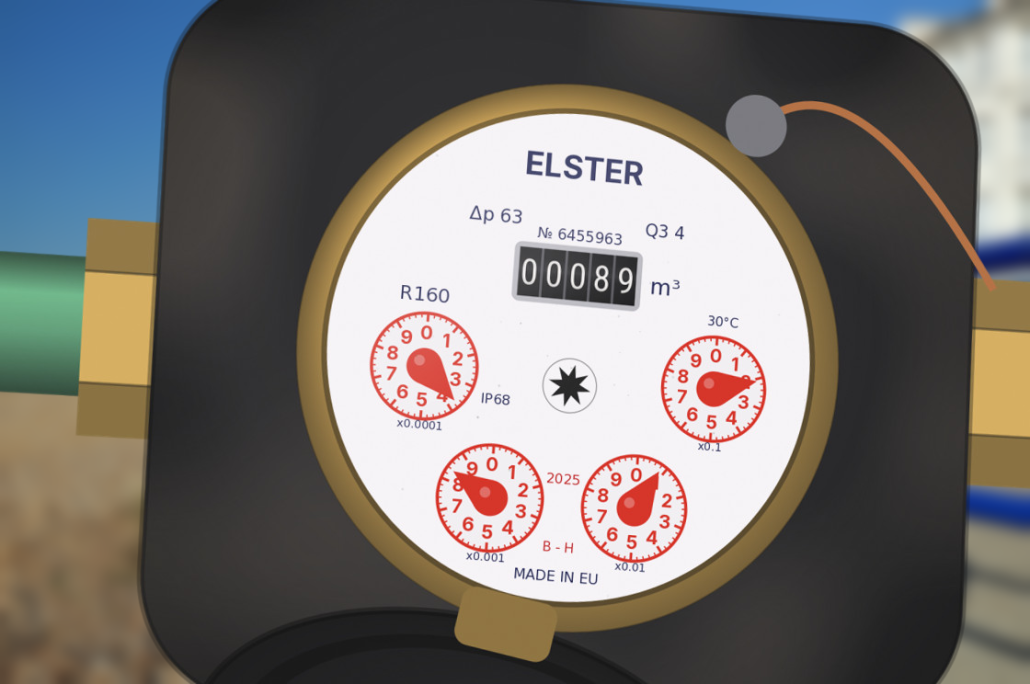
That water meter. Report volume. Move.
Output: 89.2083 m³
